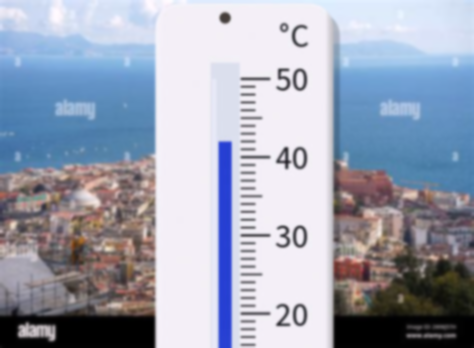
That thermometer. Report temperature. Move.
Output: 42 °C
